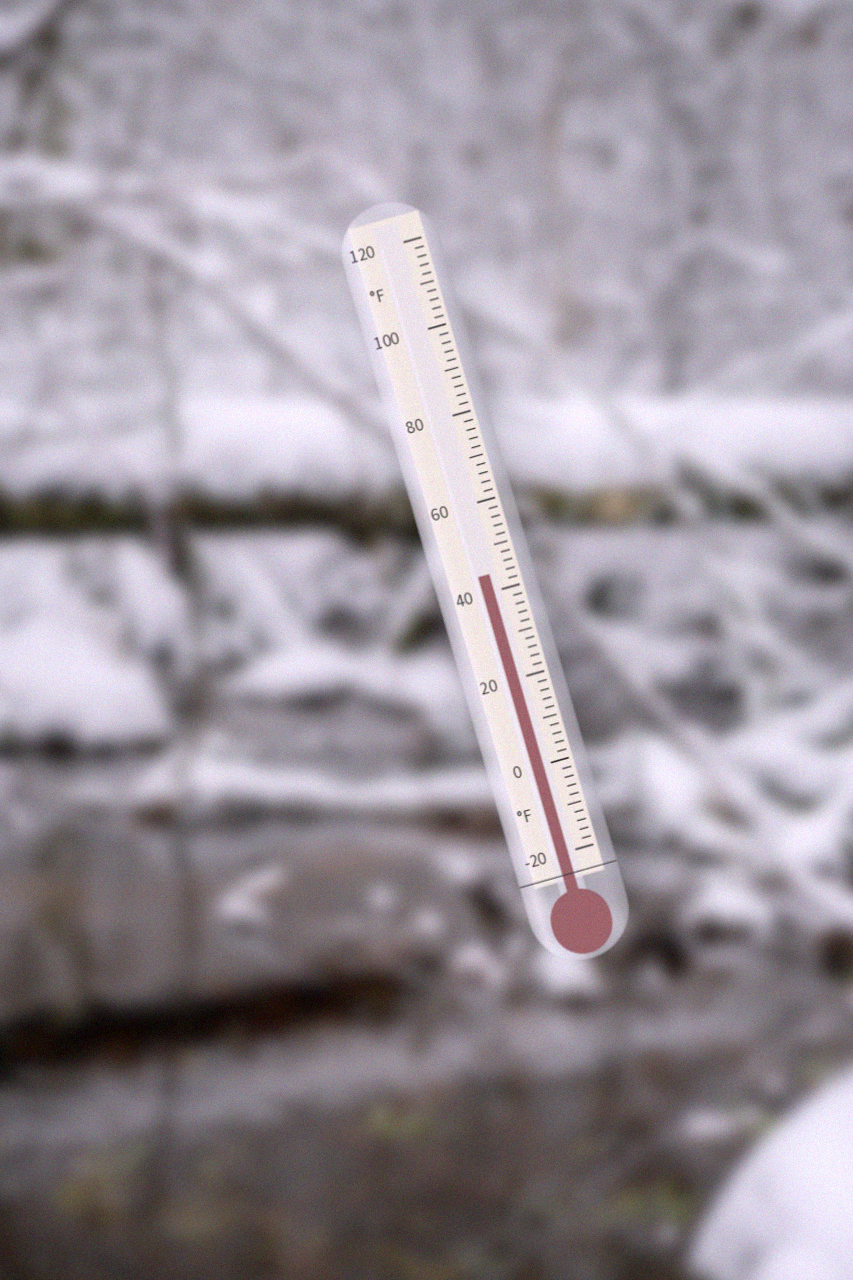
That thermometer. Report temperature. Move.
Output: 44 °F
